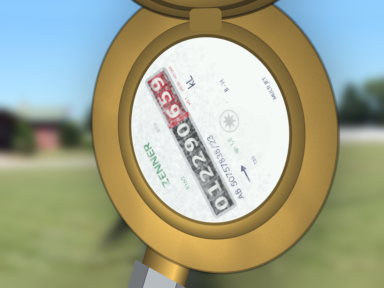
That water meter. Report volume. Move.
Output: 12290.659 kL
